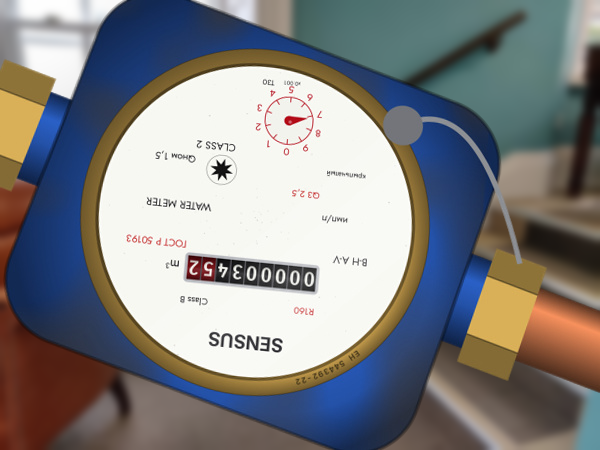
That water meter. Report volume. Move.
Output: 34.527 m³
